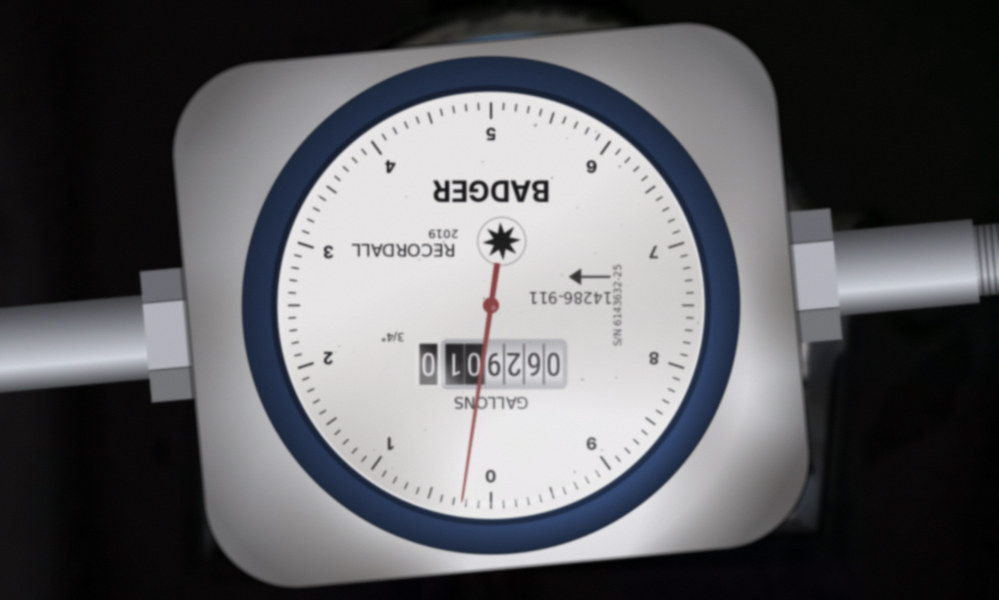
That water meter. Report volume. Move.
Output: 629010.2 gal
